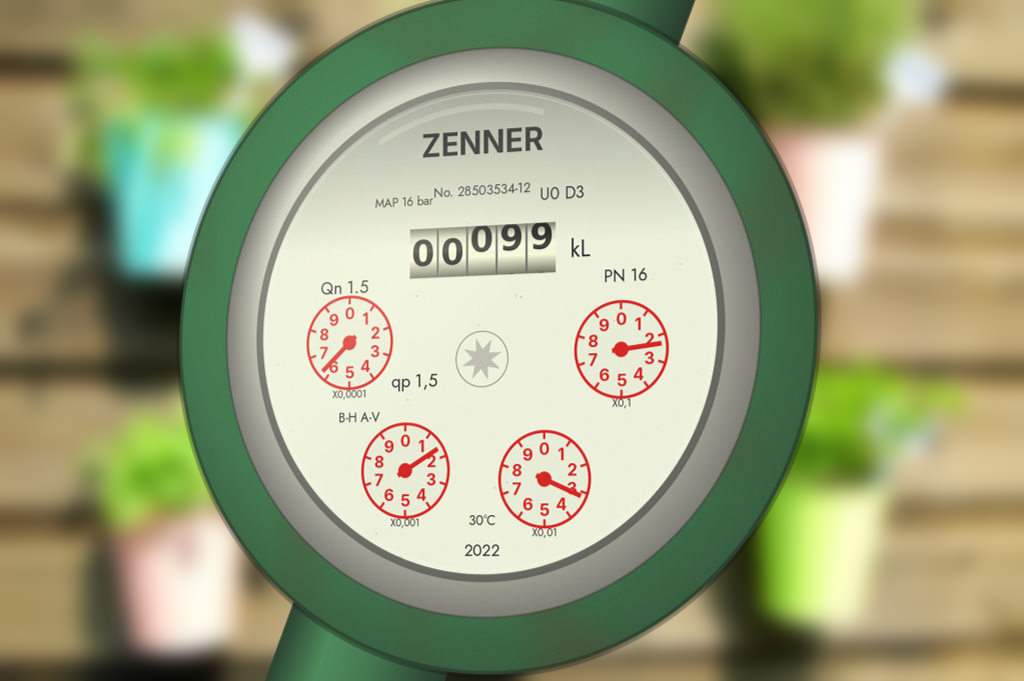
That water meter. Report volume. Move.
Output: 99.2316 kL
